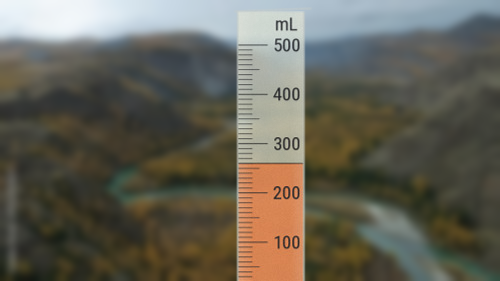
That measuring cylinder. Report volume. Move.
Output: 260 mL
